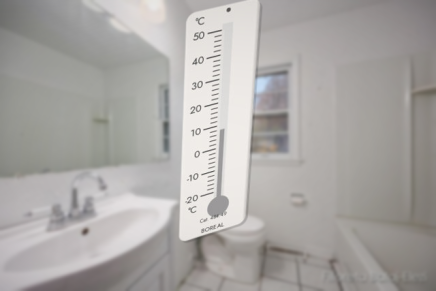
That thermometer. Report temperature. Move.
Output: 8 °C
